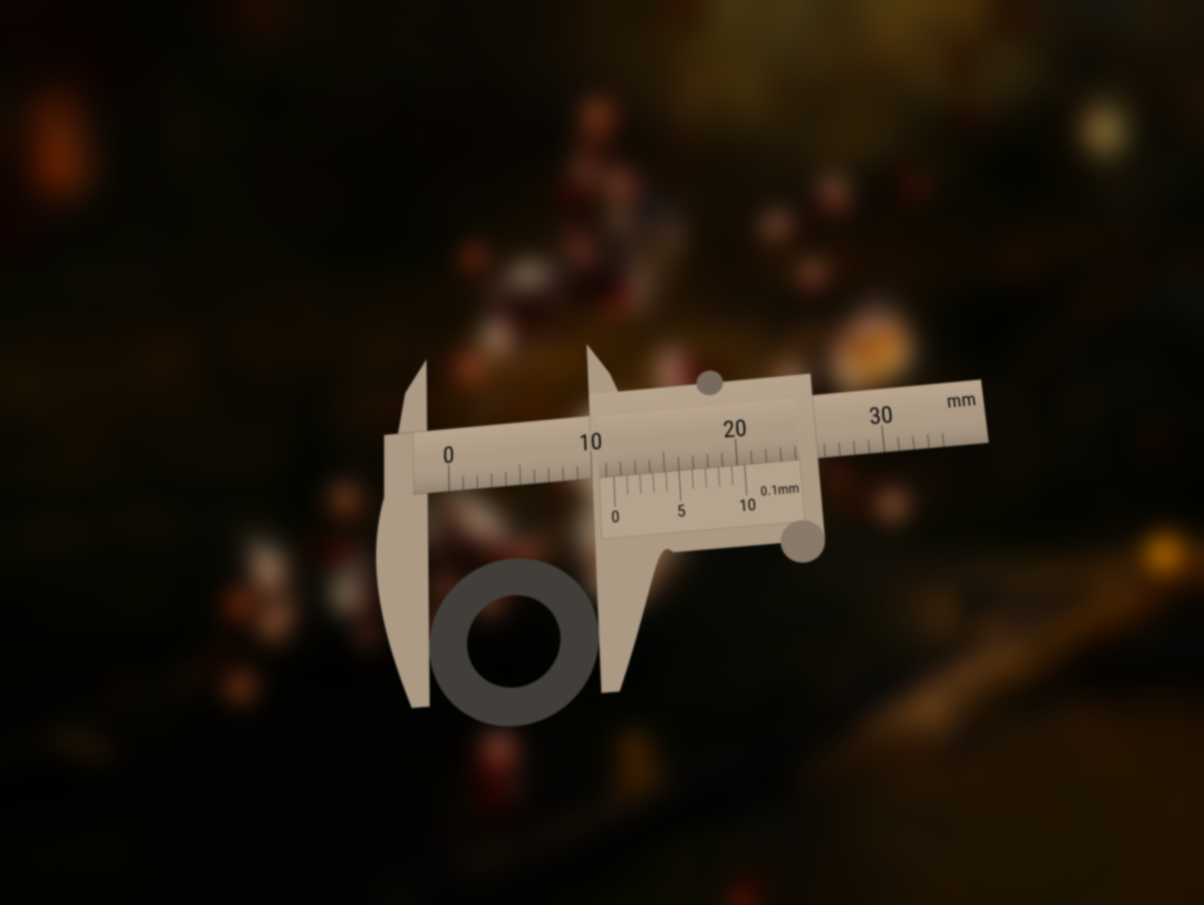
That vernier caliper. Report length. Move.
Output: 11.5 mm
